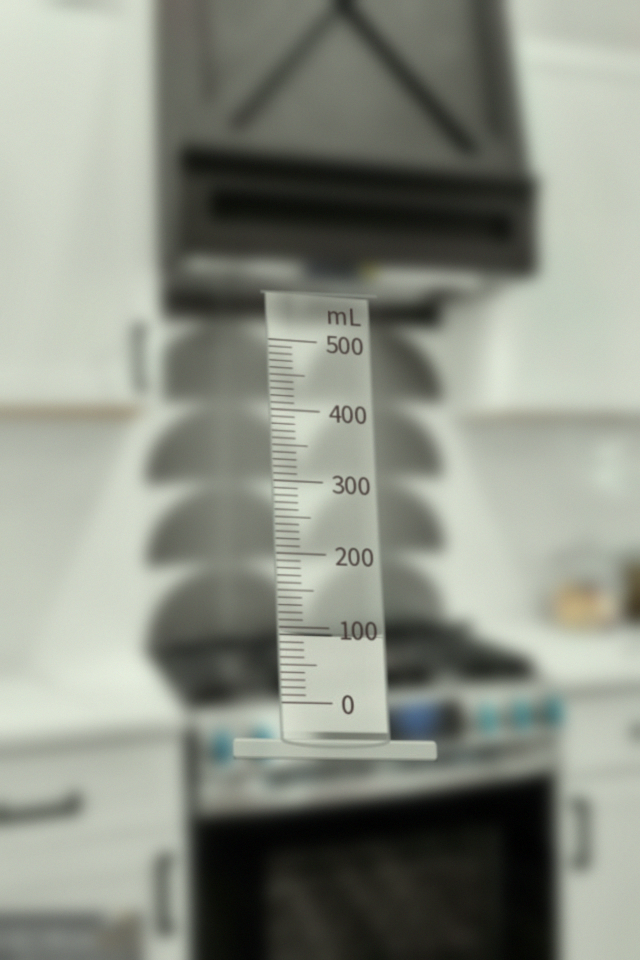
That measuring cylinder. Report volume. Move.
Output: 90 mL
